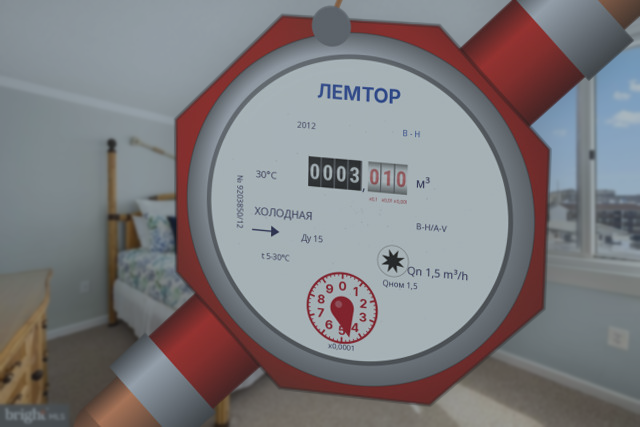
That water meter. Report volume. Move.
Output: 3.0104 m³
